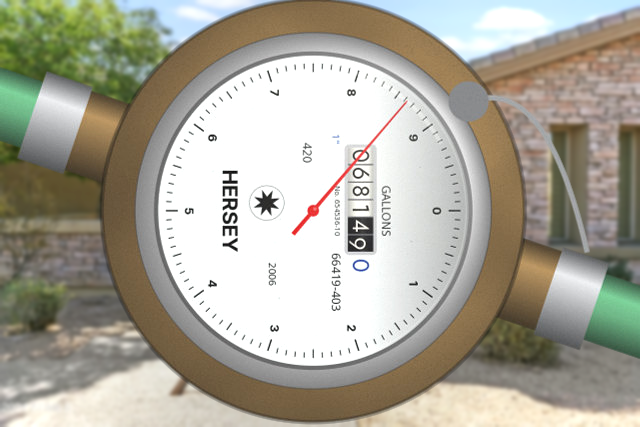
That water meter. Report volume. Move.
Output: 681488.6 gal
